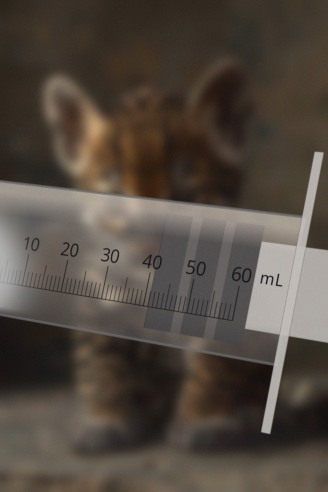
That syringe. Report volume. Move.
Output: 41 mL
